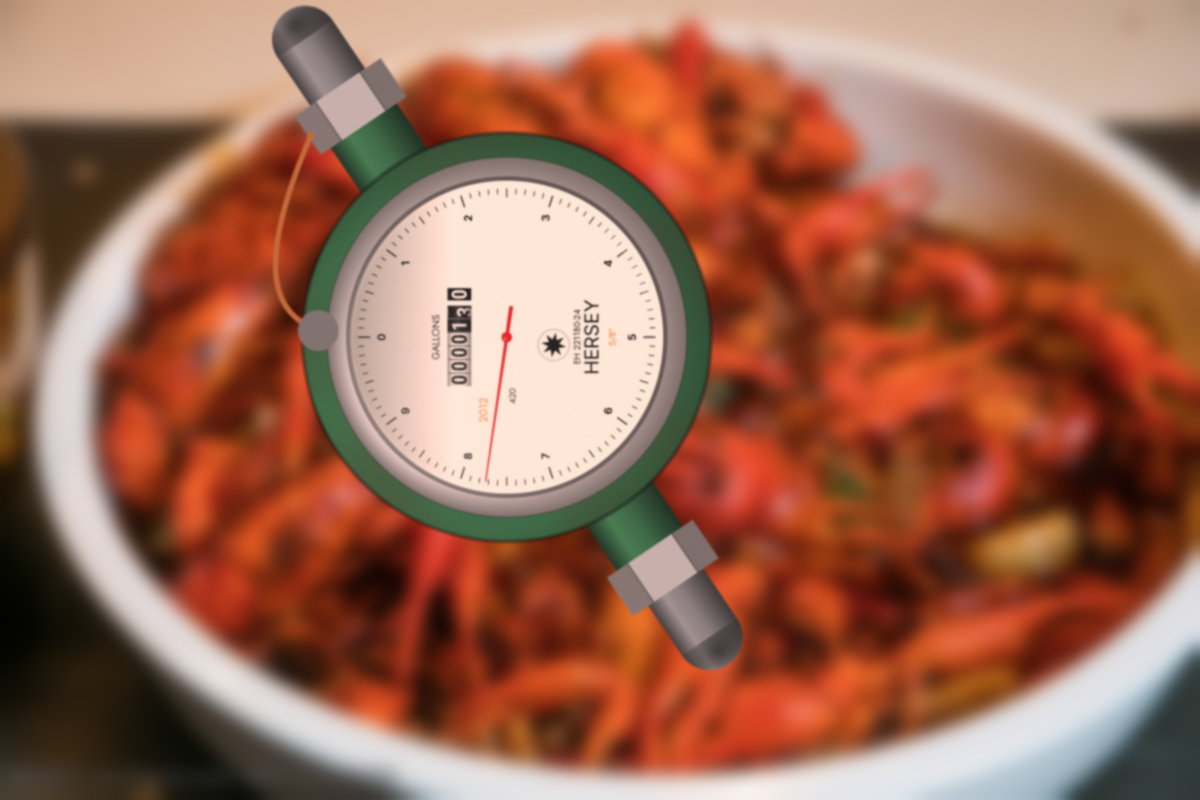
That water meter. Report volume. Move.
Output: 127.7 gal
